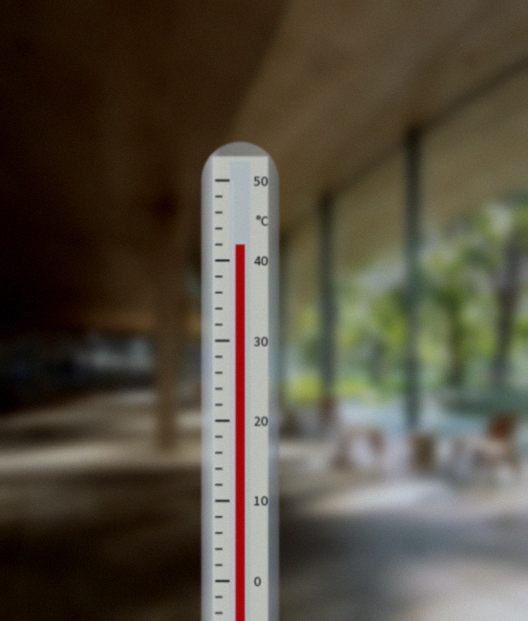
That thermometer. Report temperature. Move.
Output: 42 °C
